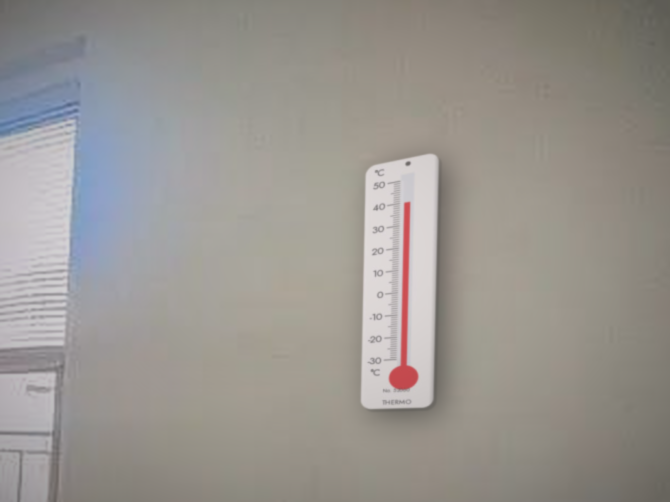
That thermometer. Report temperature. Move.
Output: 40 °C
